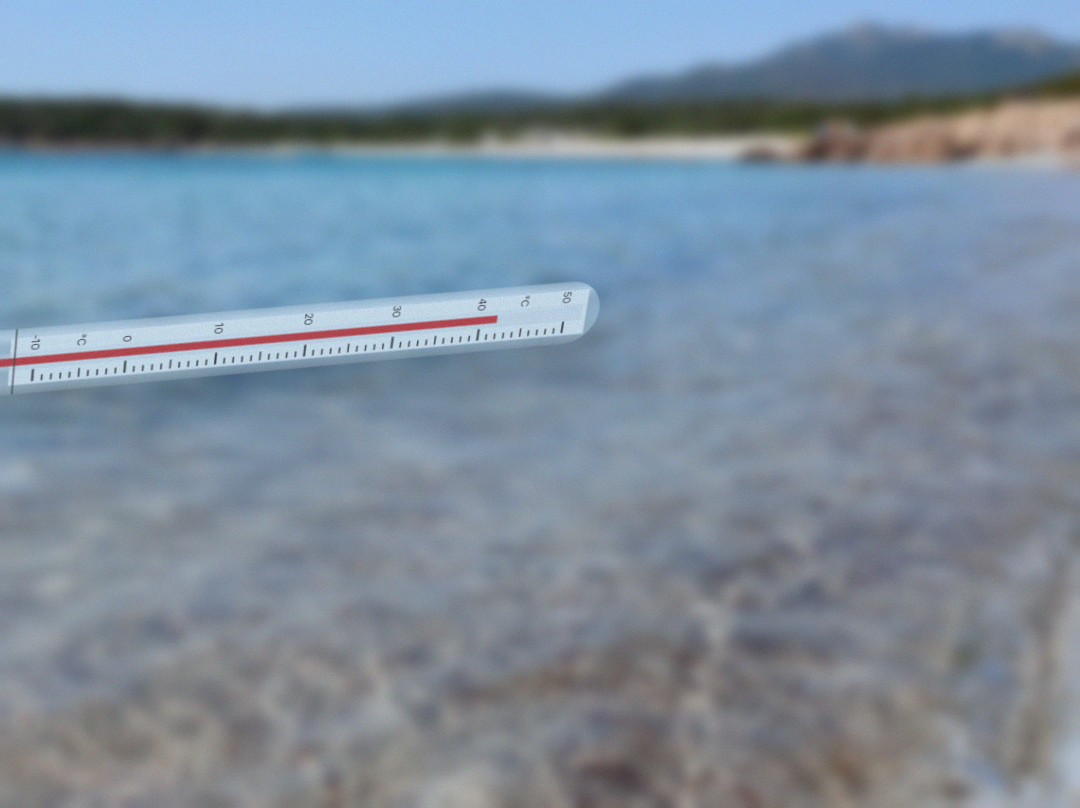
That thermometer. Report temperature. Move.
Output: 42 °C
